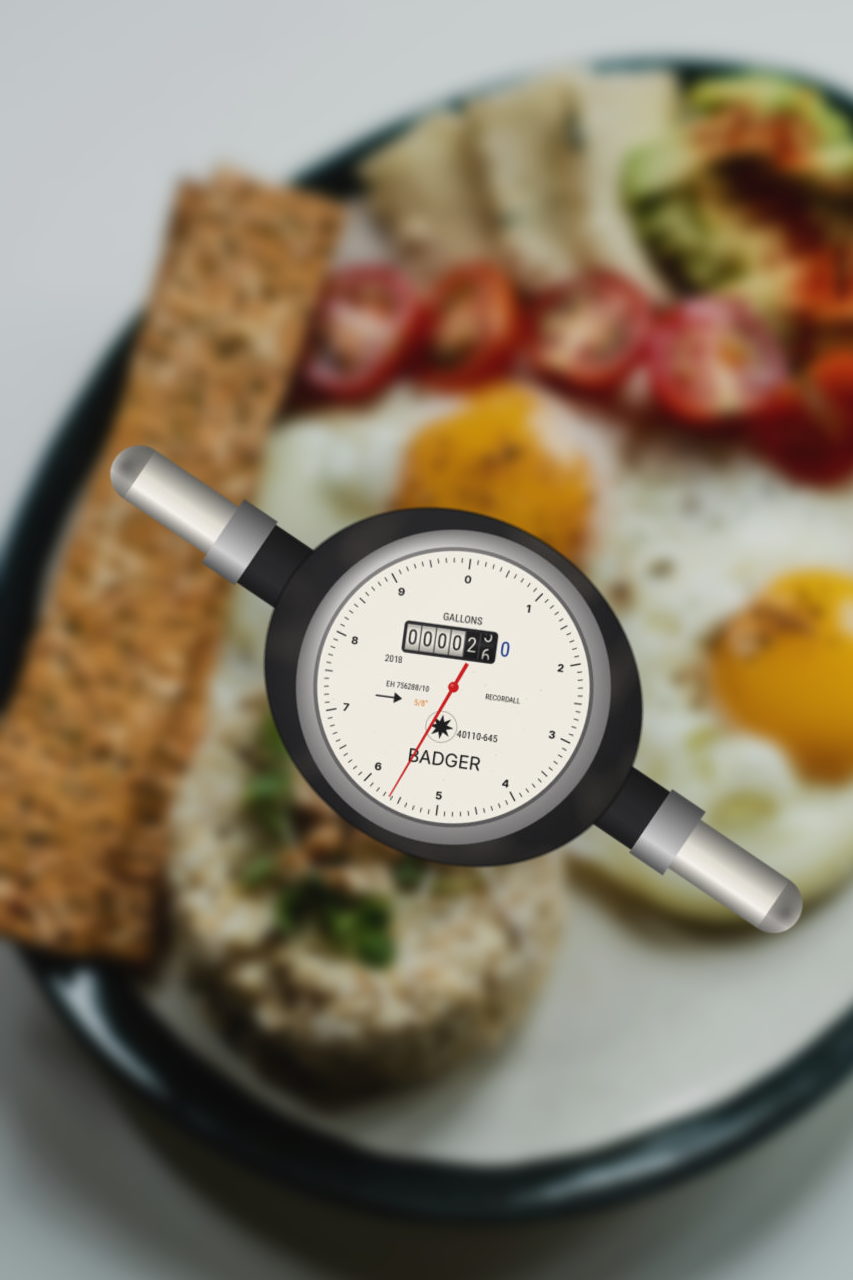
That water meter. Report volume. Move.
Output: 255.6 gal
